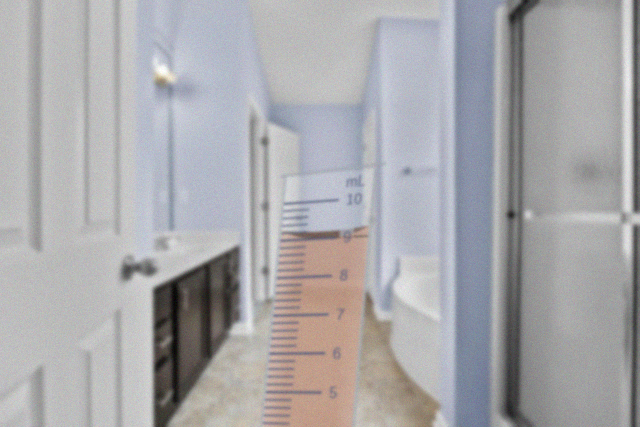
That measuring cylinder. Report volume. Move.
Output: 9 mL
